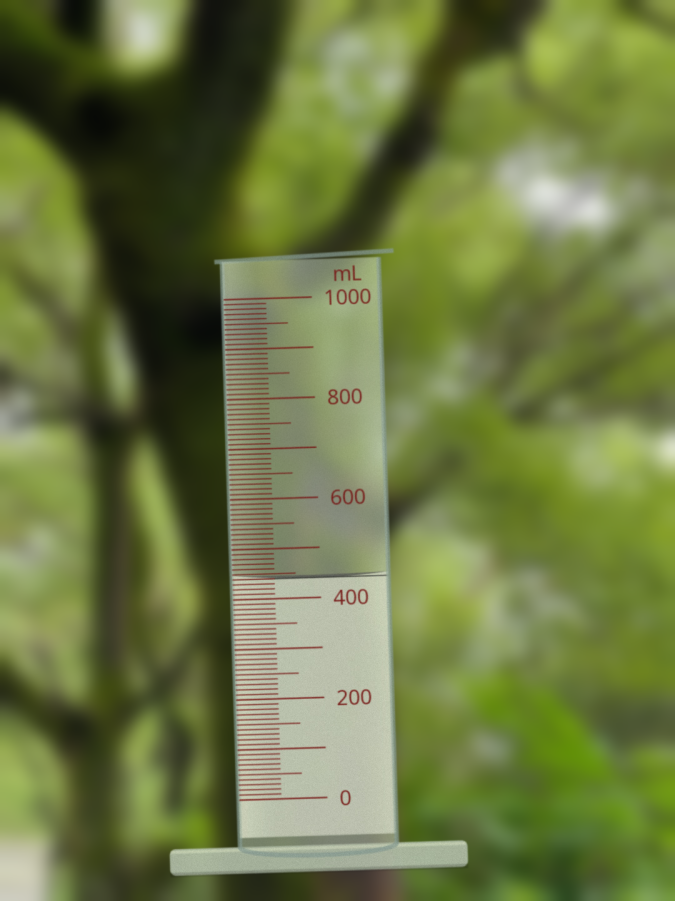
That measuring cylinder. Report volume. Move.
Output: 440 mL
